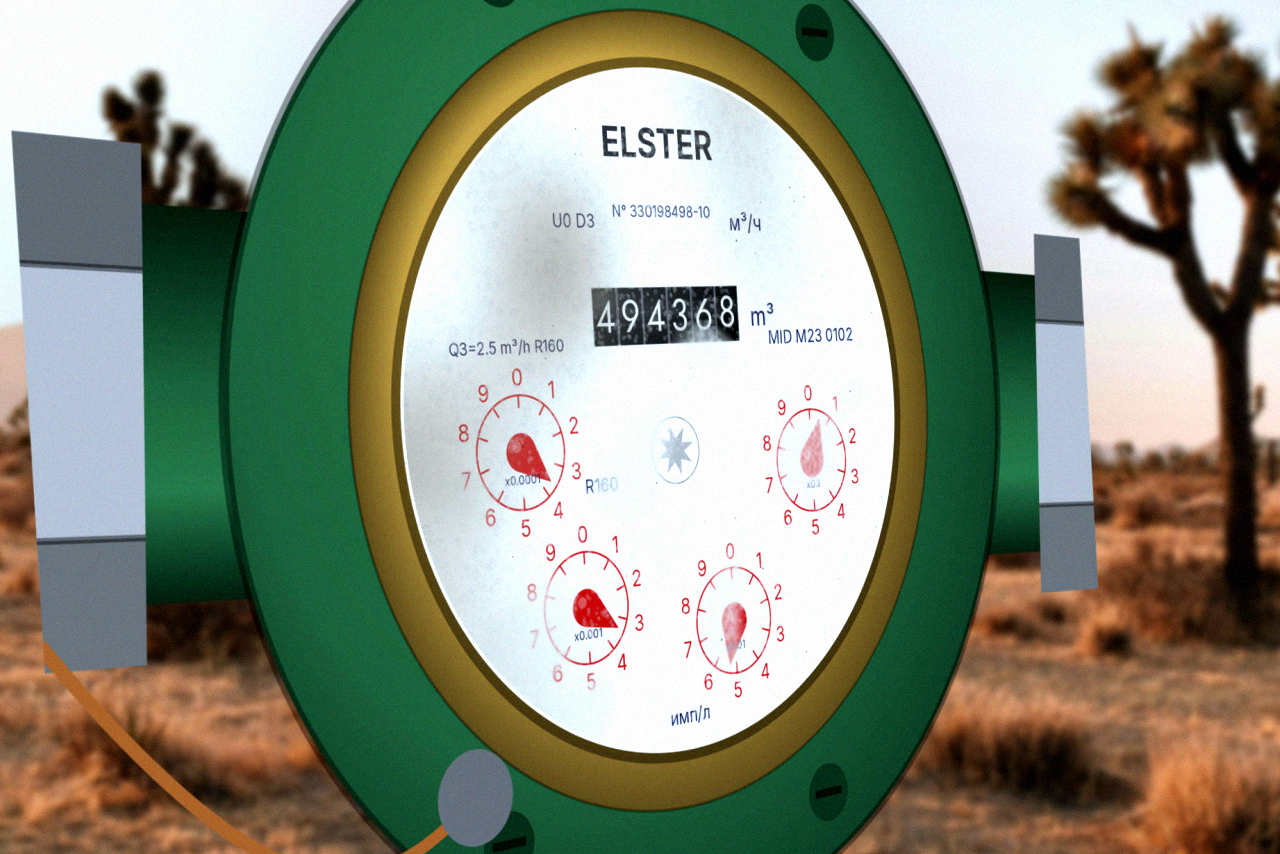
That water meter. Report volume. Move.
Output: 494368.0533 m³
